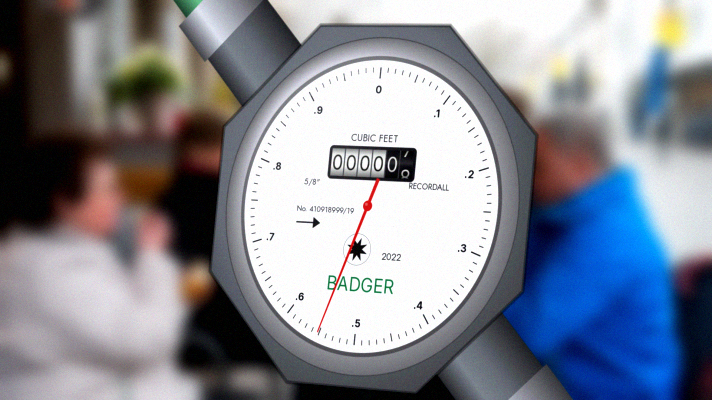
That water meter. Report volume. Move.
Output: 7.55 ft³
